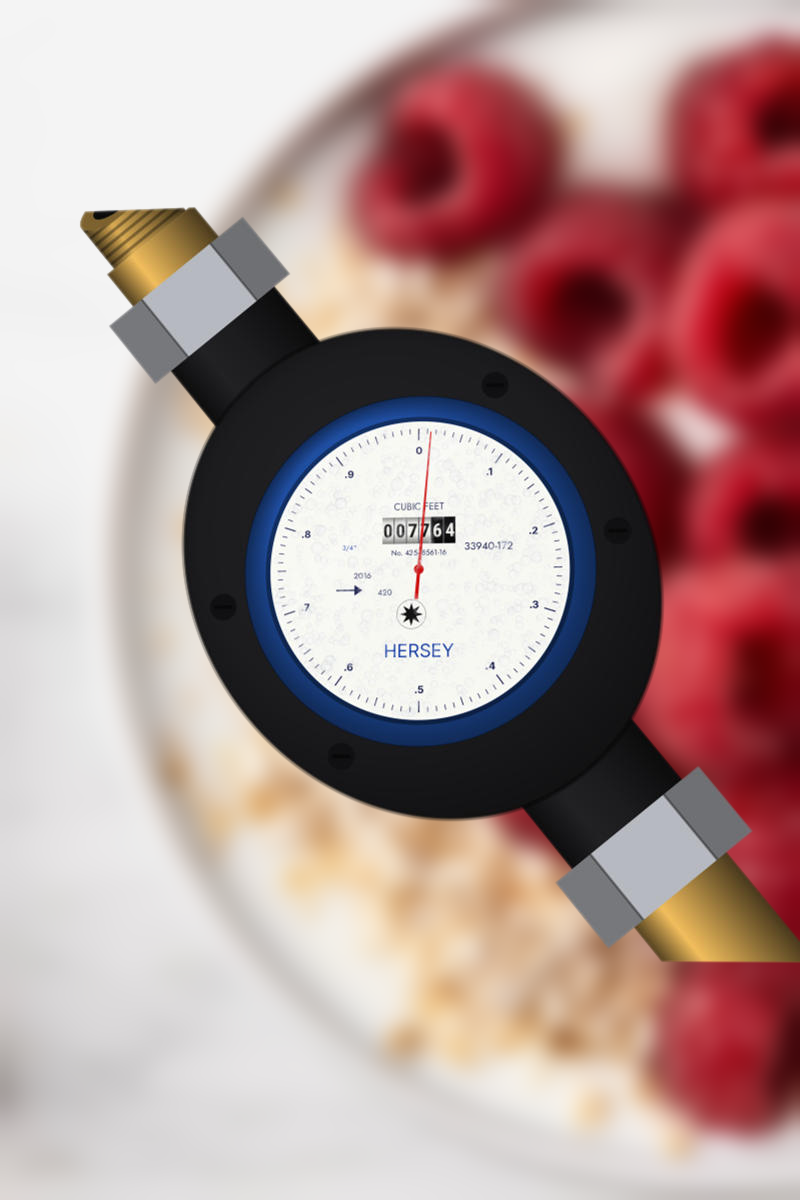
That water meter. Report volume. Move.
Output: 7764.01 ft³
